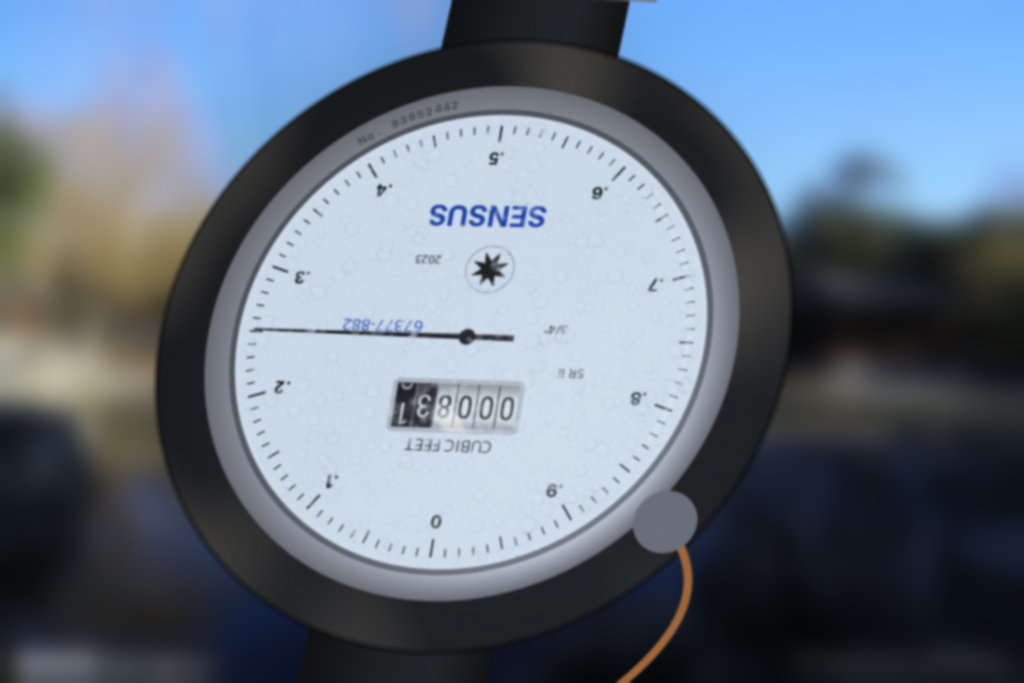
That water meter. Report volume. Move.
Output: 831.25 ft³
